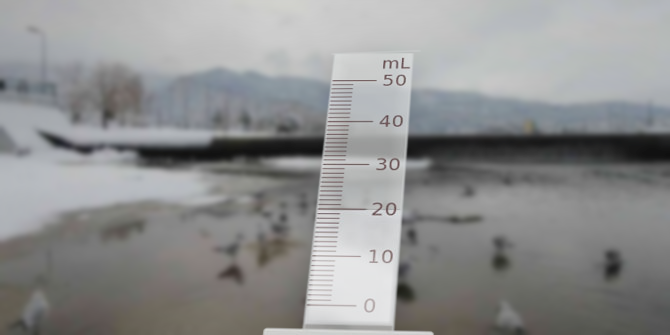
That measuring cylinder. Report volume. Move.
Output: 20 mL
